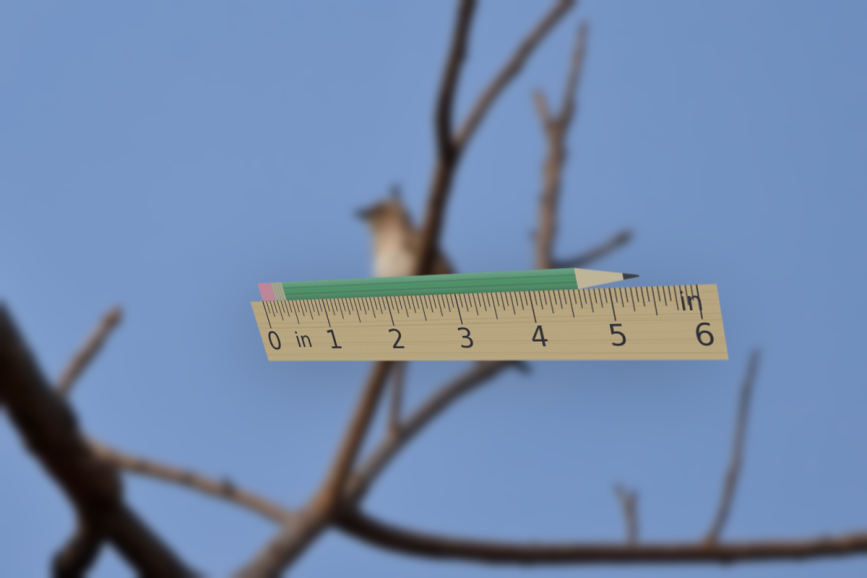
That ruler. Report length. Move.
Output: 5.375 in
